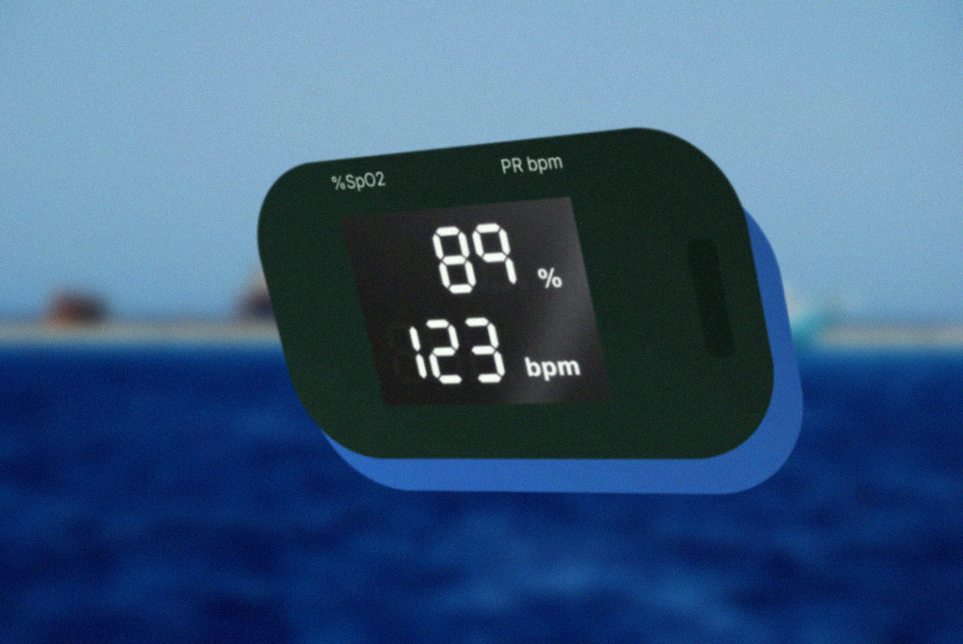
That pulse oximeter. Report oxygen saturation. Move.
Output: 89 %
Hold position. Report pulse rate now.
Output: 123 bpm
